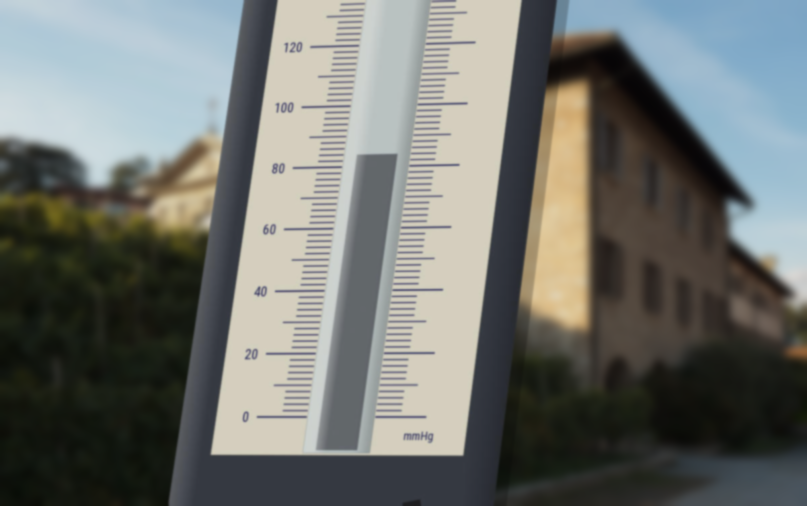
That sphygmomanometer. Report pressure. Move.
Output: 84 mmHg
